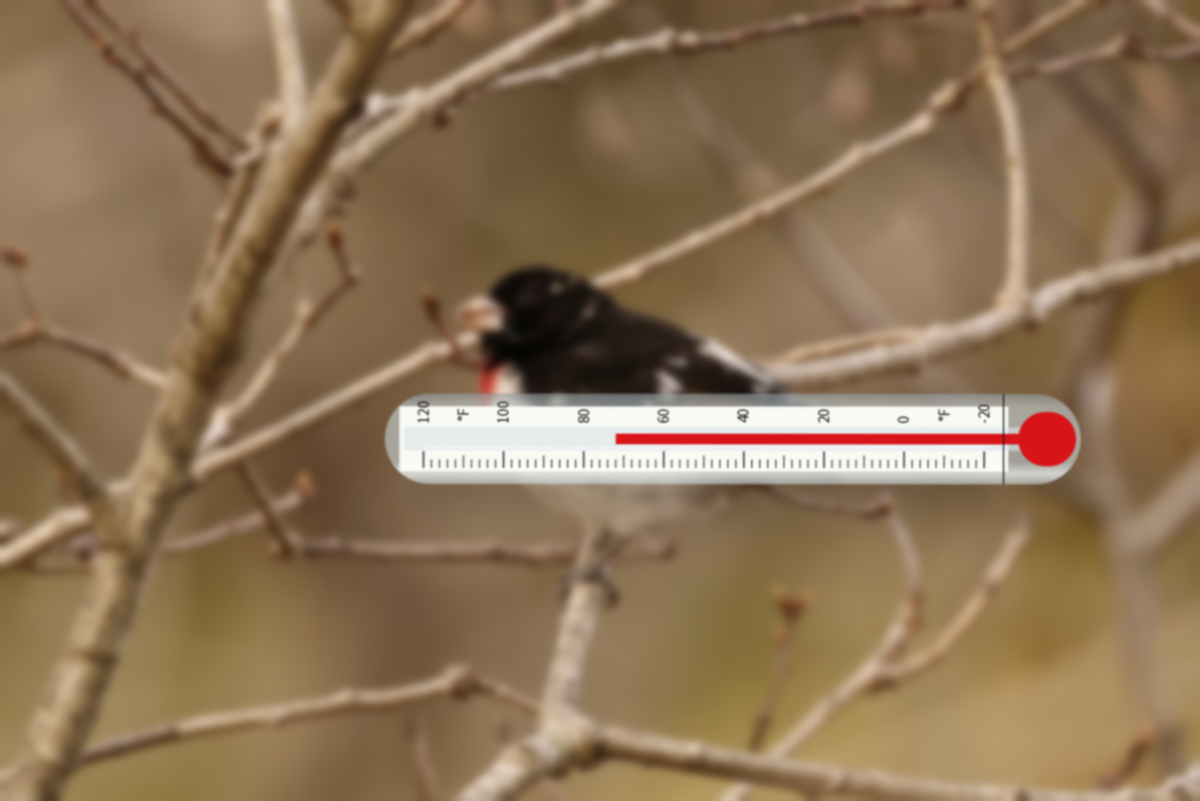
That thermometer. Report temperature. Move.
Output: 72 °F
